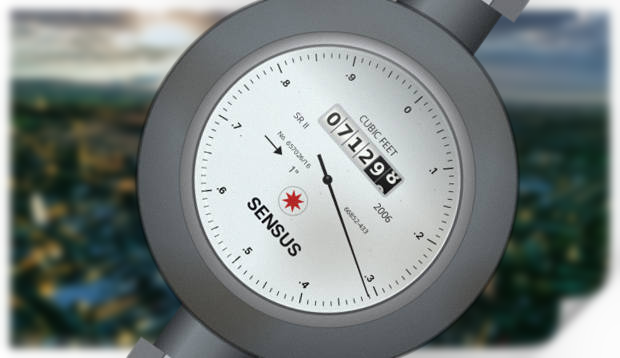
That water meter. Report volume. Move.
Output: 71298.31 ft³
